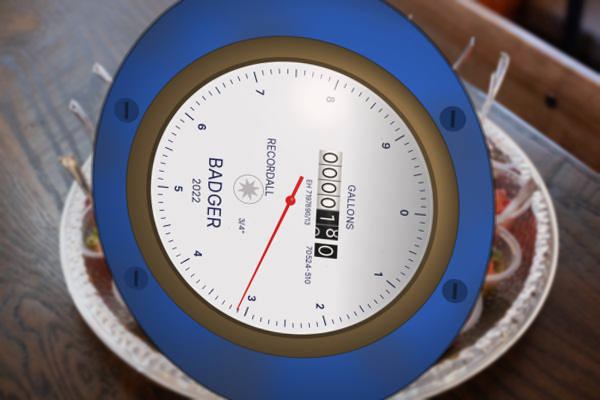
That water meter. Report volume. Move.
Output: 183.1 gal
